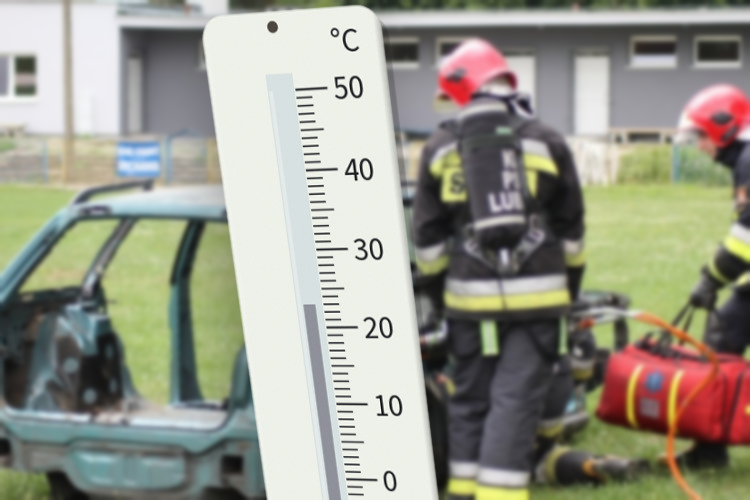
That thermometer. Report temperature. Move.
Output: 23 °C
